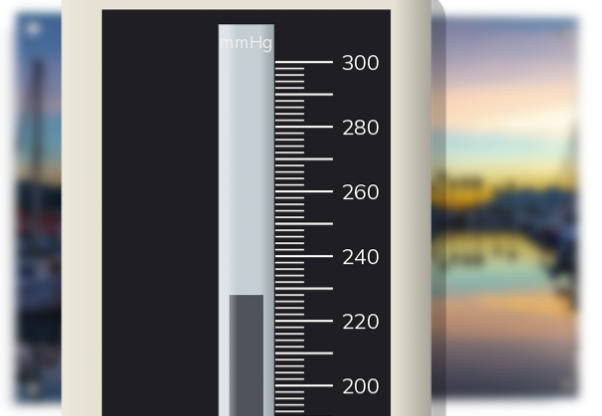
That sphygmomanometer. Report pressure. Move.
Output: 228 mmHg
